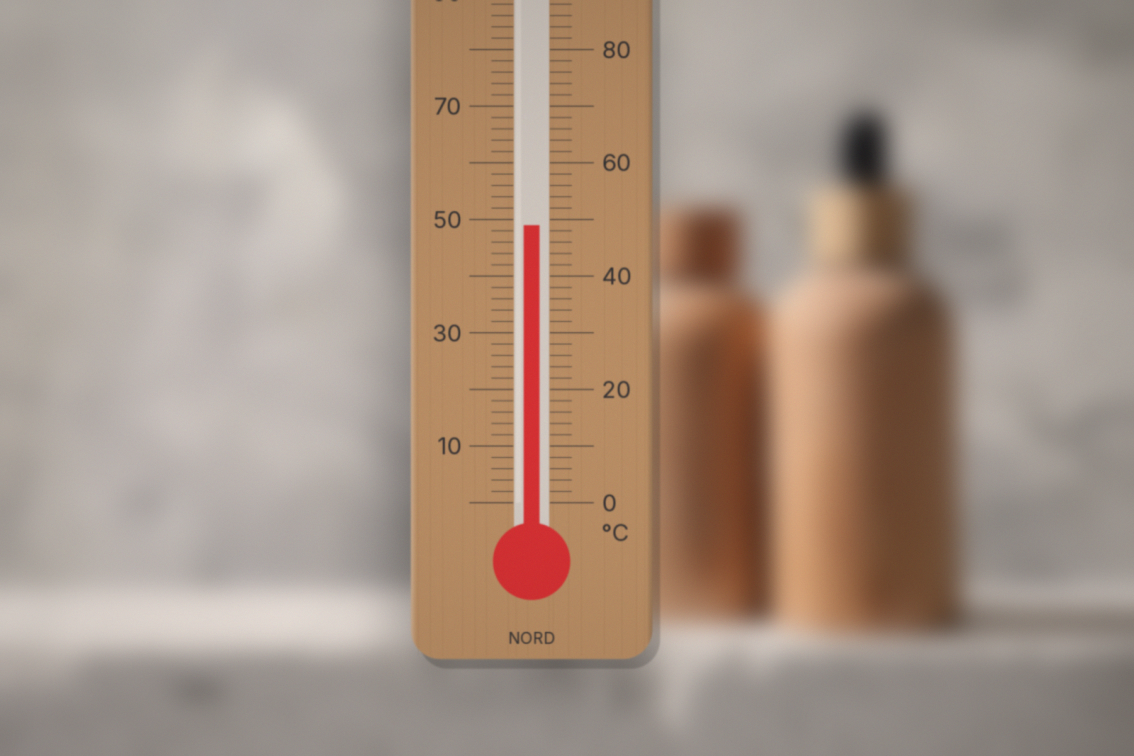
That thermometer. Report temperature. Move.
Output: 49 °C
